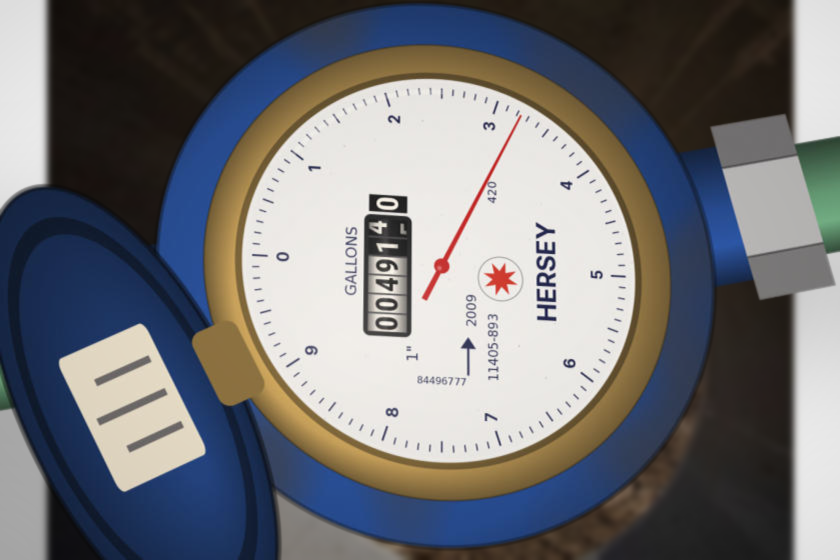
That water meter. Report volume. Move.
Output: 49143.2 gal
